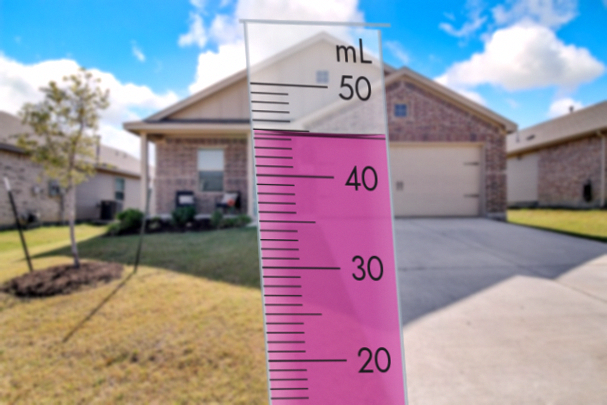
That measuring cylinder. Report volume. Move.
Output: 44.5 mL
